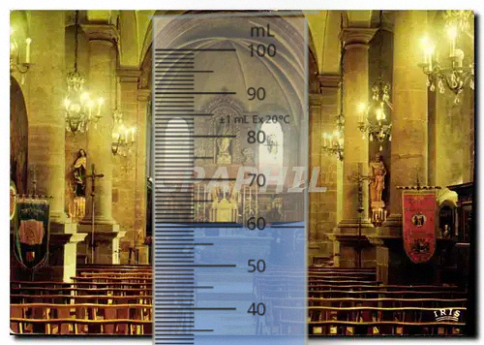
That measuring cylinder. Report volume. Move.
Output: 59 mL
